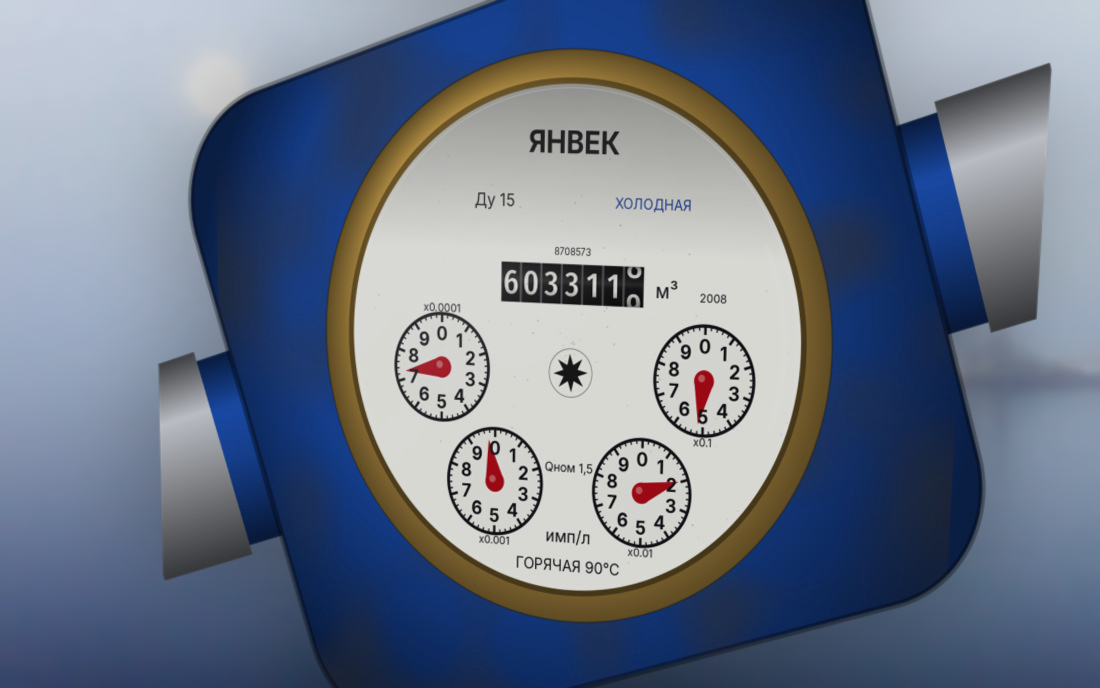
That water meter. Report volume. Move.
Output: 6033118.5197 m³
